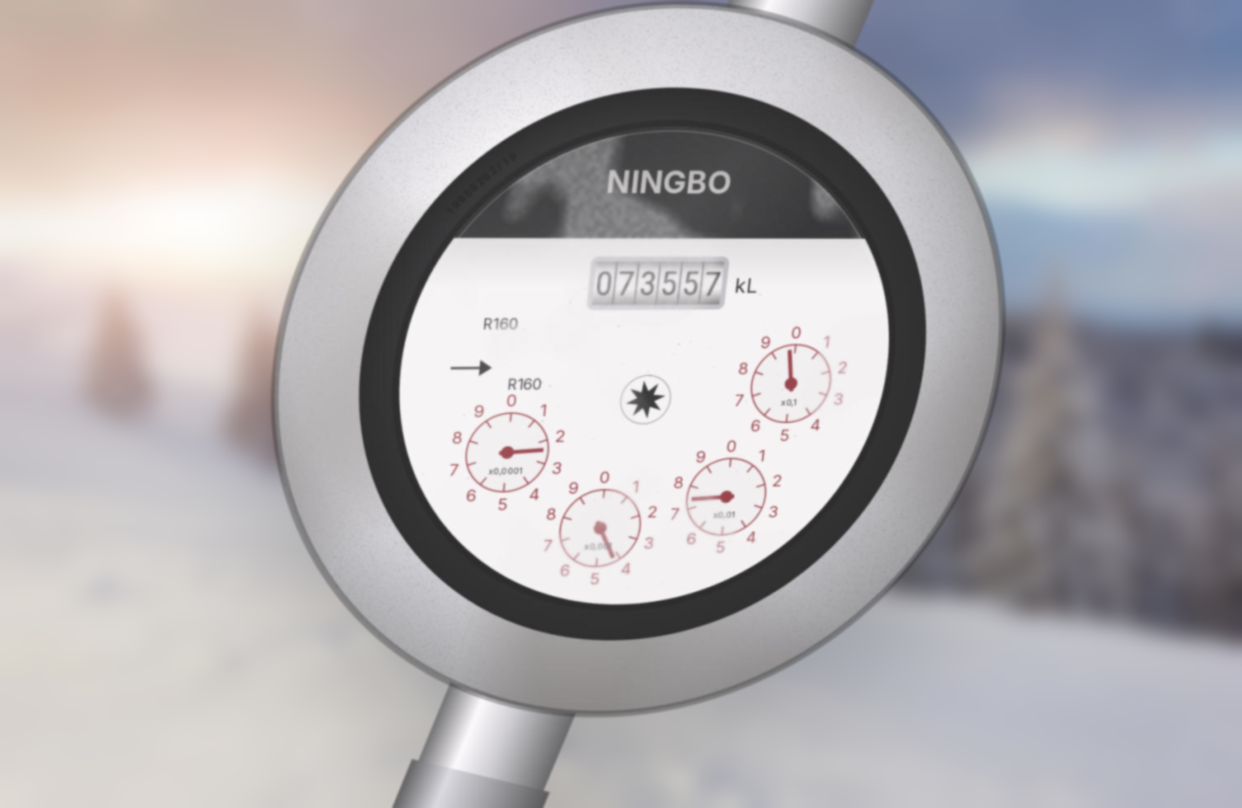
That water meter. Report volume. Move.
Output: 73556.9742 kL
